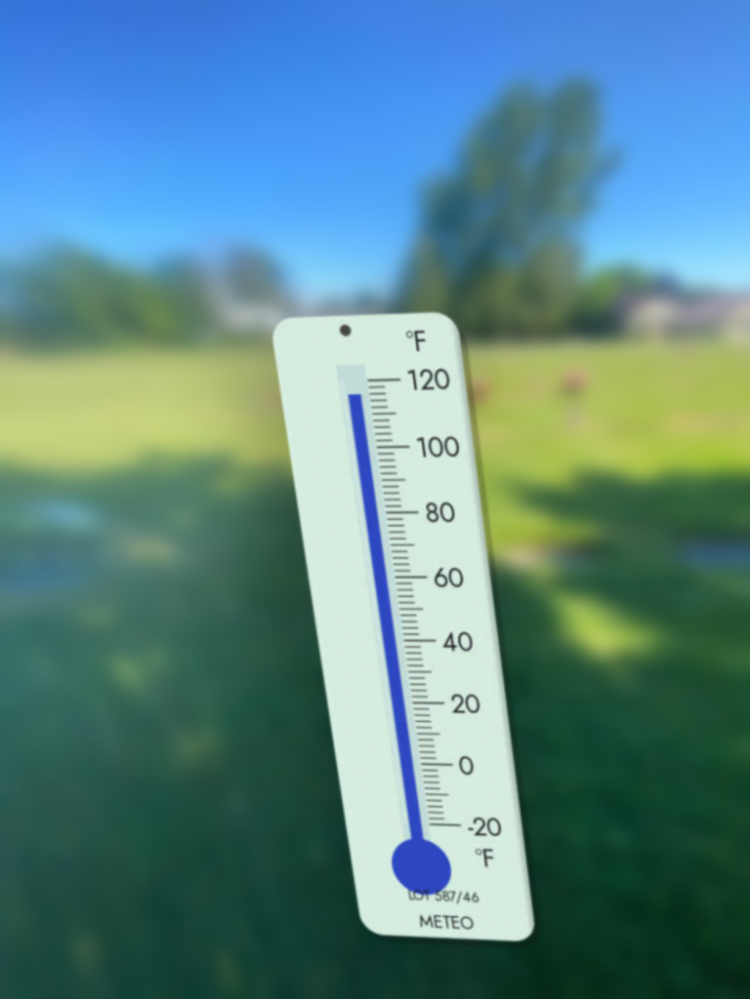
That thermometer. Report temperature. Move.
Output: 116 °F
